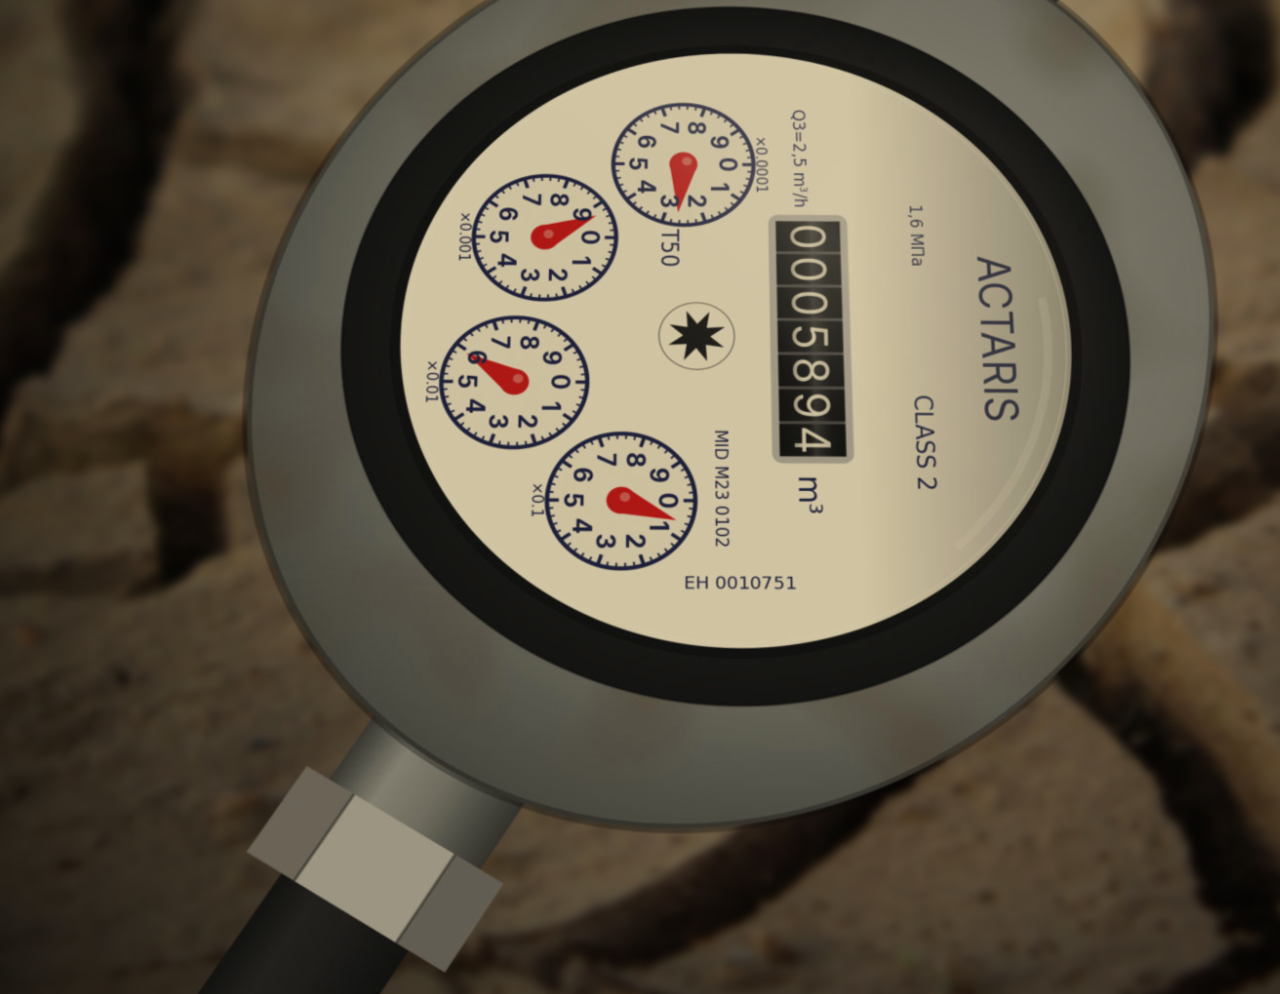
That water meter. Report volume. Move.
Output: 5894.0592 m³
